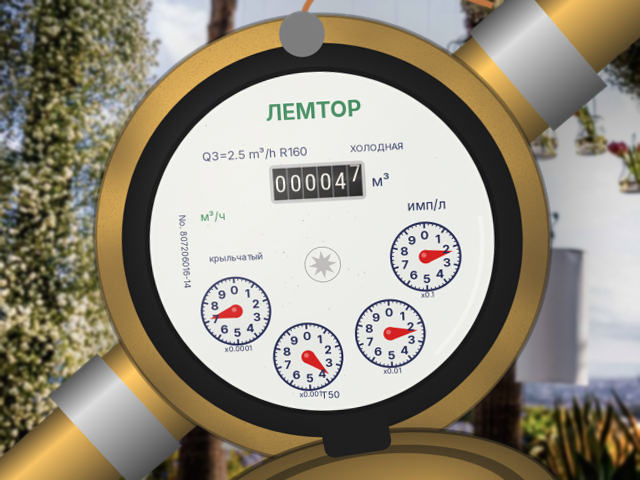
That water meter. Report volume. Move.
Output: 47.2237 m³
